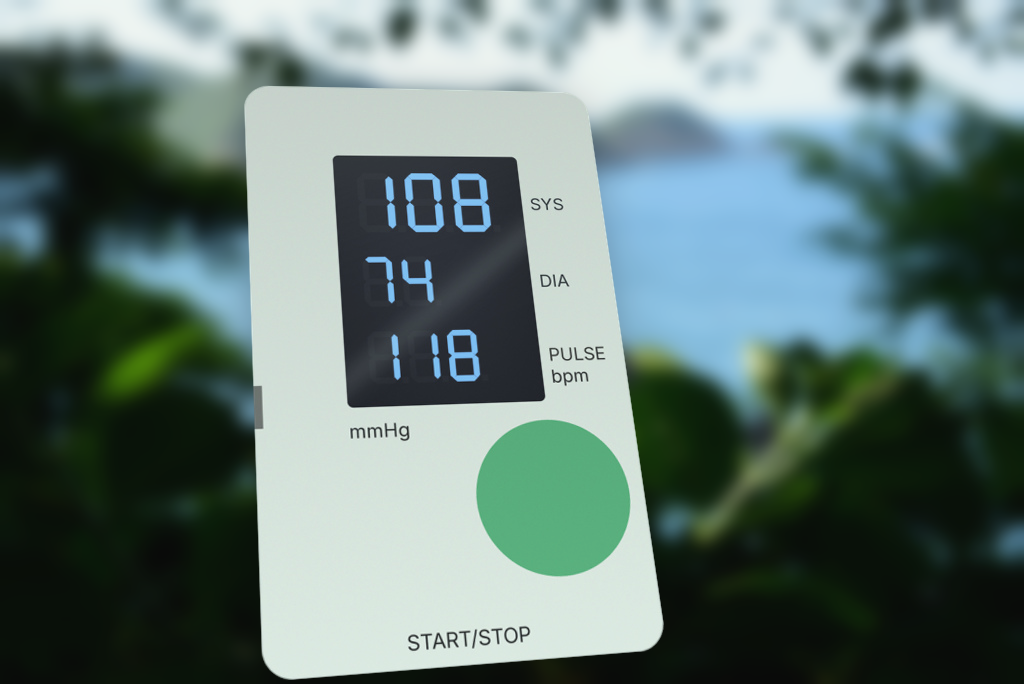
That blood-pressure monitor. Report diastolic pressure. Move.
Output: 74 mmHg
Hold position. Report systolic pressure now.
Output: 108 mmHg
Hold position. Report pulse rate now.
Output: 118 bpm
